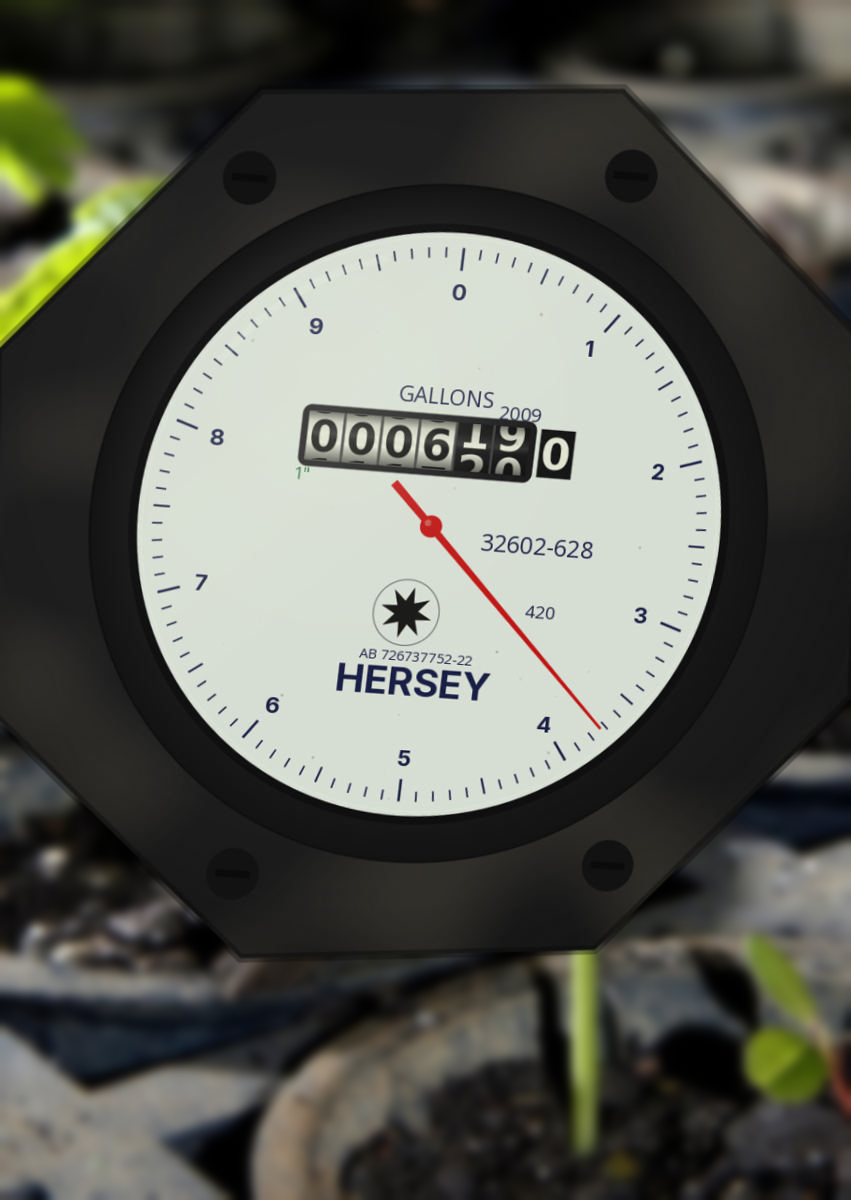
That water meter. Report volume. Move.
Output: 6193.7 gal
